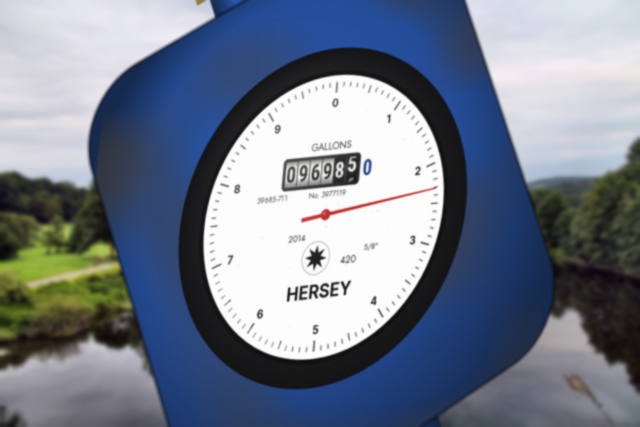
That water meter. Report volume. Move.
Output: 969852.3 gal
